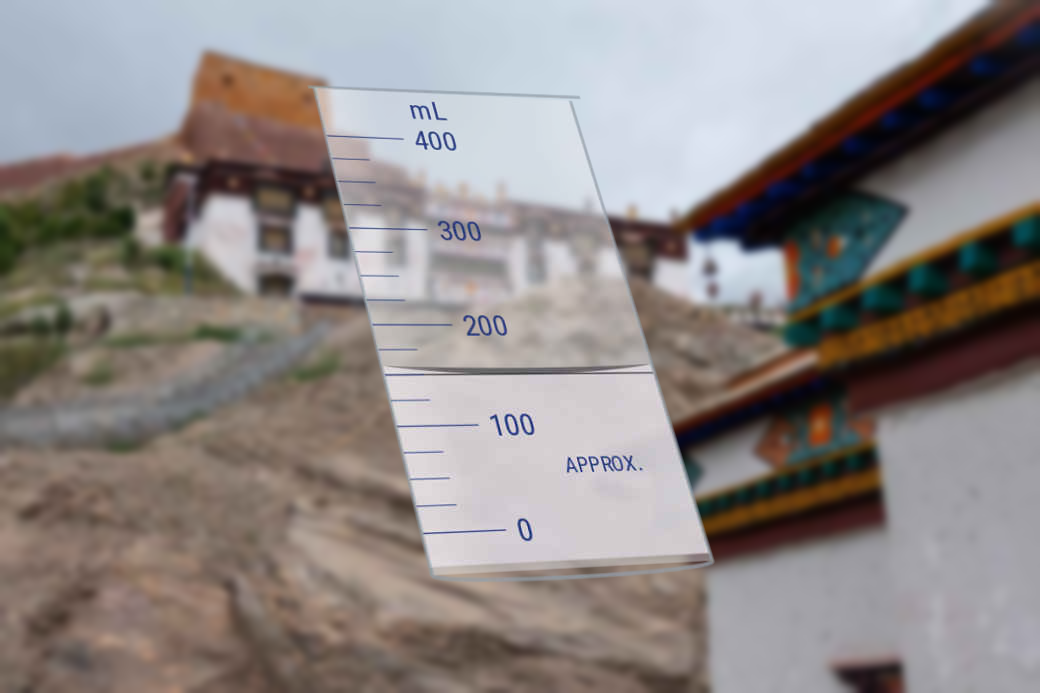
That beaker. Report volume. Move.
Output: 150 mL
